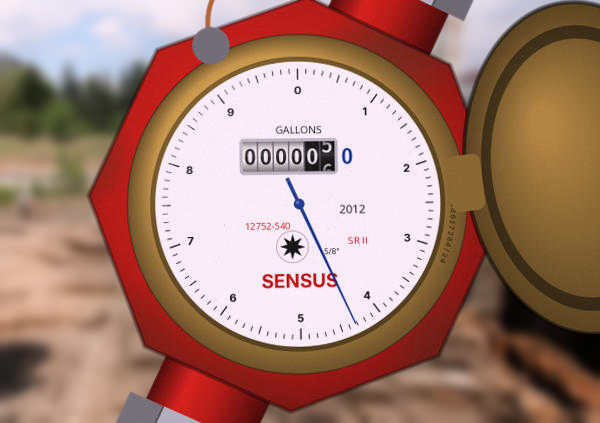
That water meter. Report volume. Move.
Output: 54.3 gal
